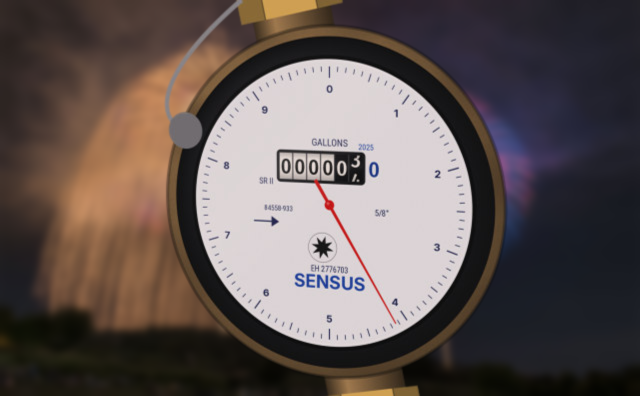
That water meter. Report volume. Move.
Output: 34.1 gal
